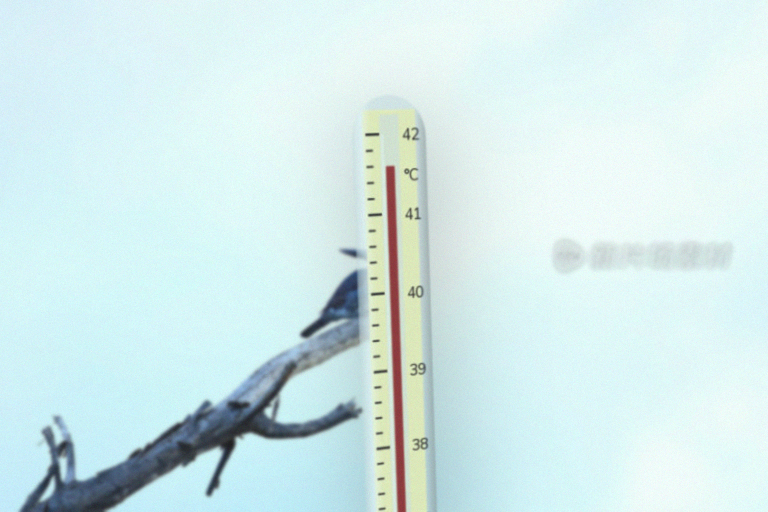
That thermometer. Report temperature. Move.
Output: 41.6 °C
